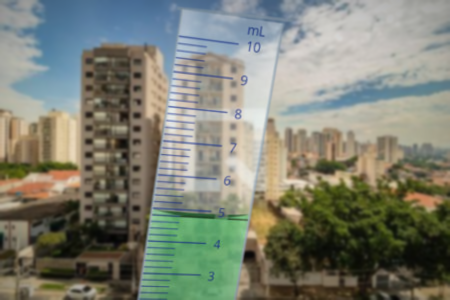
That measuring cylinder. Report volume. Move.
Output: 4.8 mL
